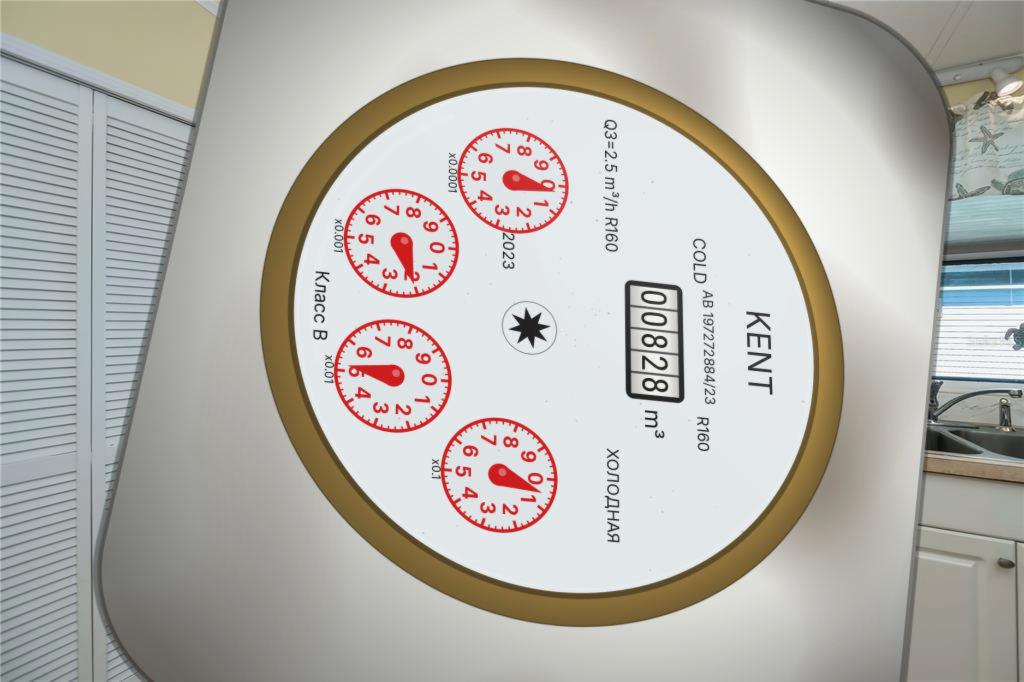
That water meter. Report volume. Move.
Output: 828.0520 m³
